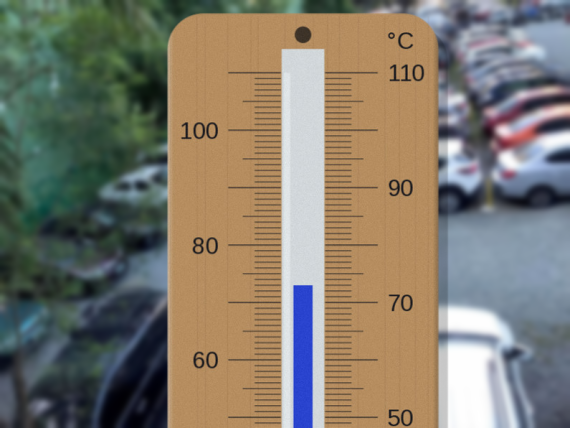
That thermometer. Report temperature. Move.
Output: 73 °C
